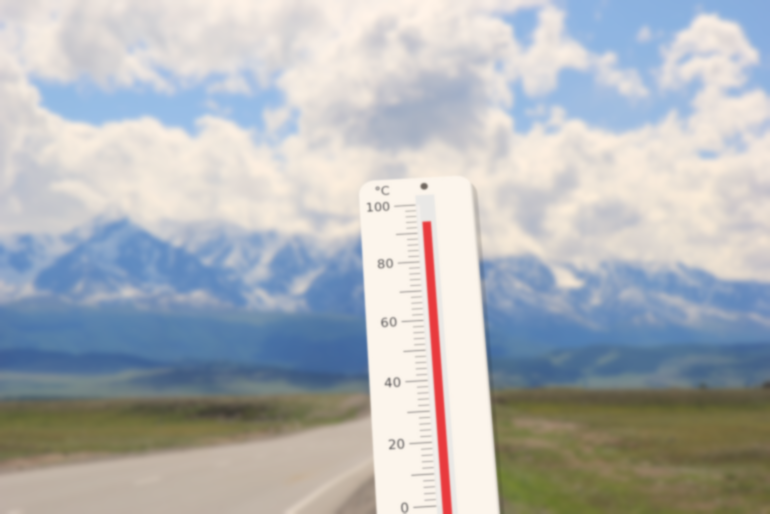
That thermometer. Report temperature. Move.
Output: 94 °C
